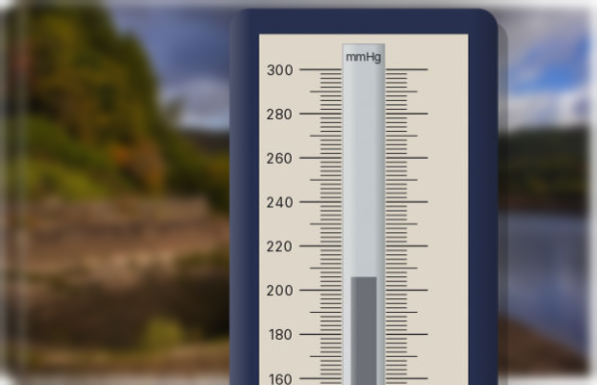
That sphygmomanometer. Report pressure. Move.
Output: 206 mmHg
